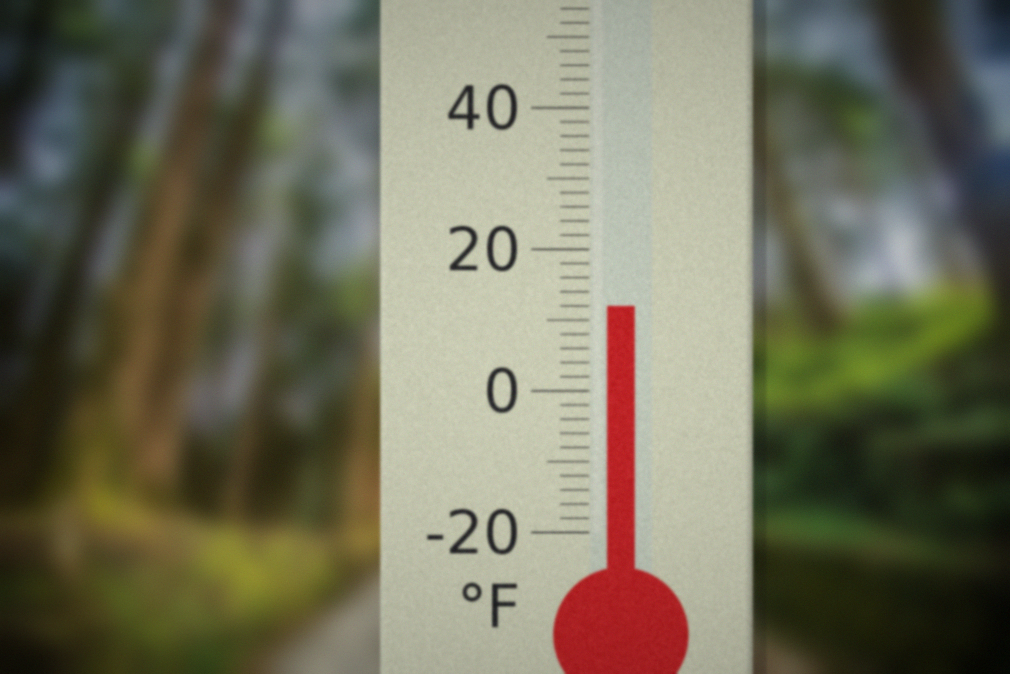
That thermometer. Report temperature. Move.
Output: 12 °F
